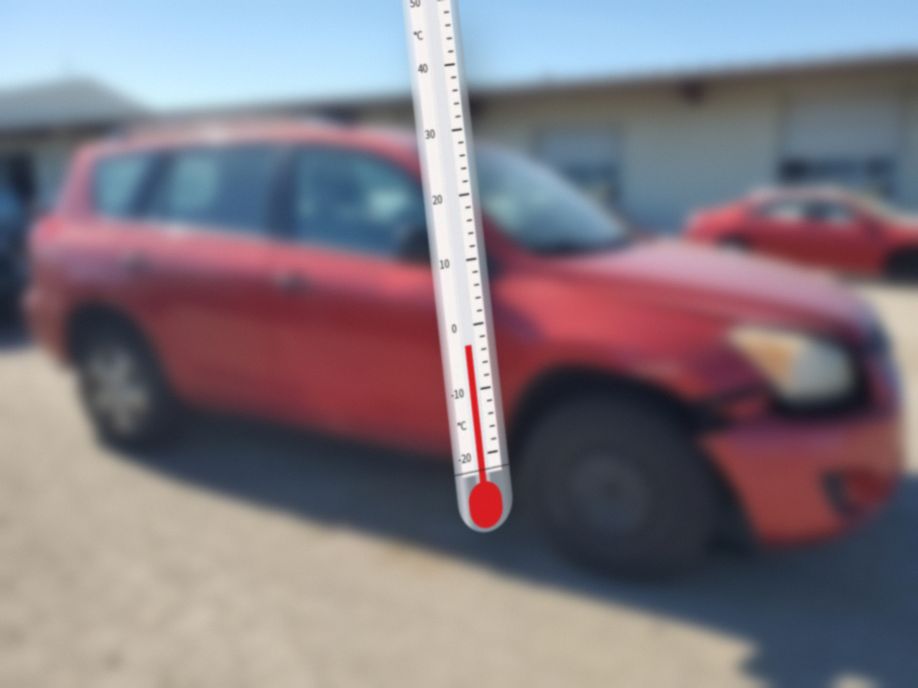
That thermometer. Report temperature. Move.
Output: -3 °C
